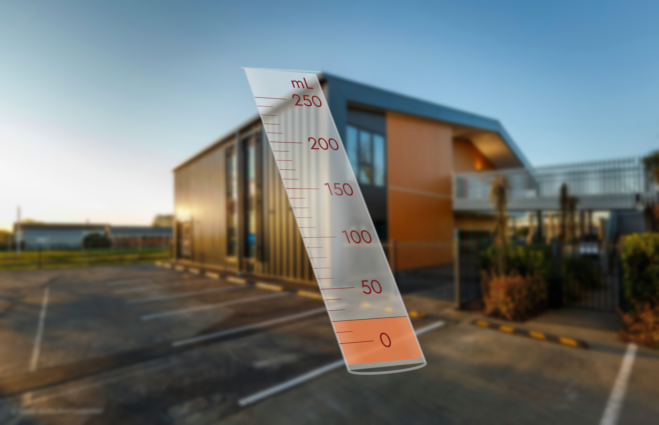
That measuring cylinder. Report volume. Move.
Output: 20 mL
